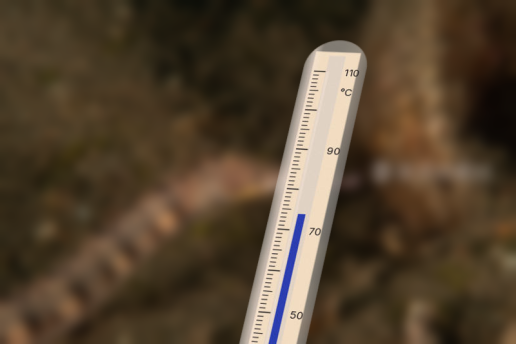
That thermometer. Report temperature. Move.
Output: 74 °C
